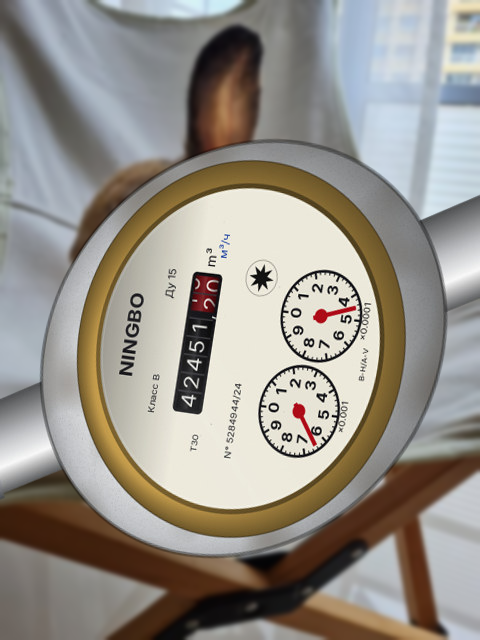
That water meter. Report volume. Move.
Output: 42451.1964 m³
